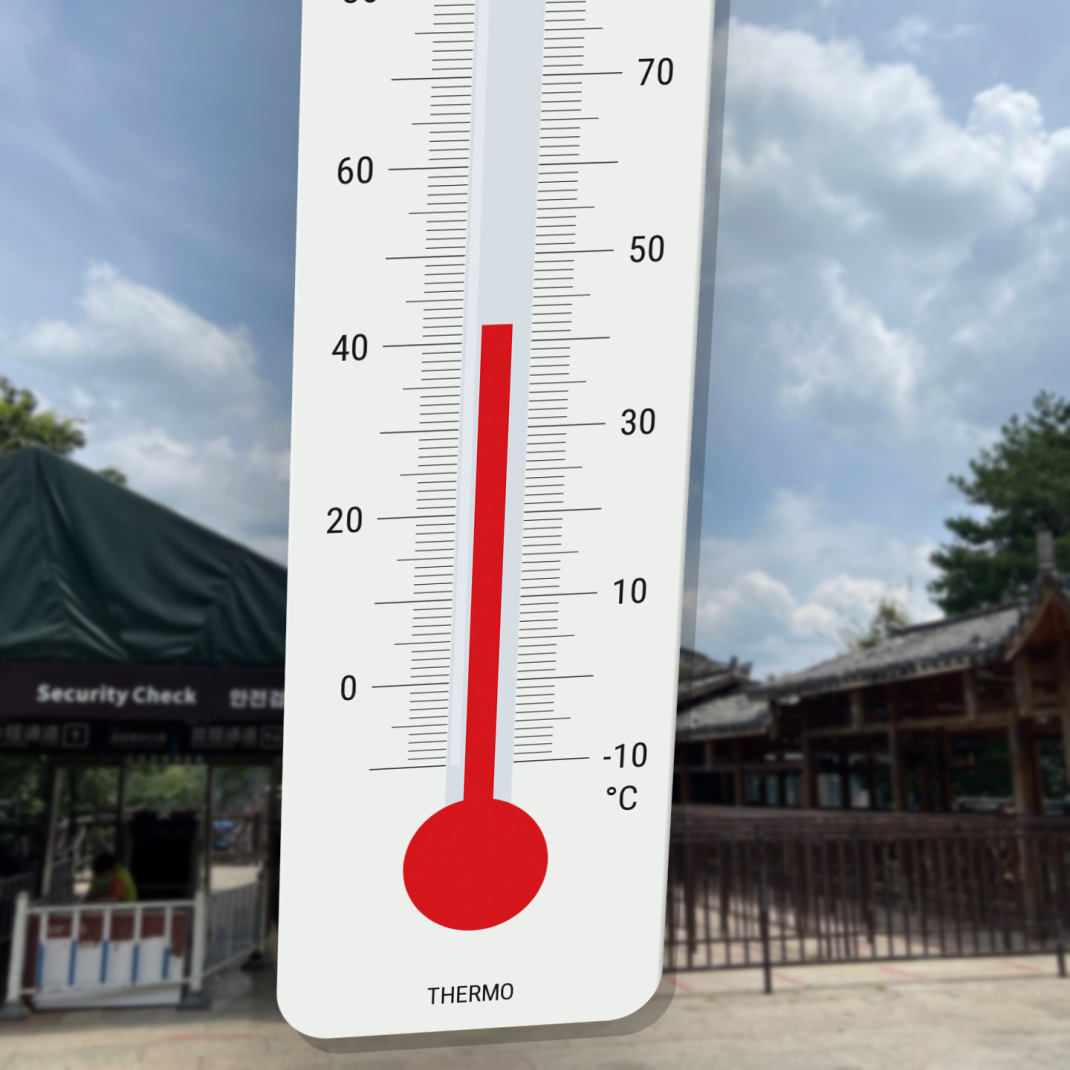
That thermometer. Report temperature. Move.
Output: 42 °C
